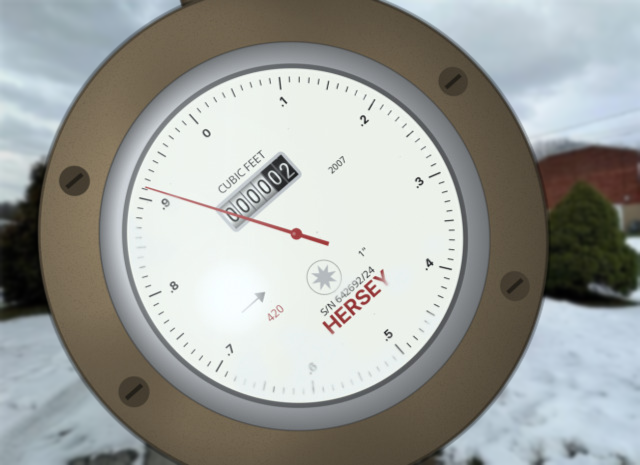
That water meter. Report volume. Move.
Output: 1.91 ft³
